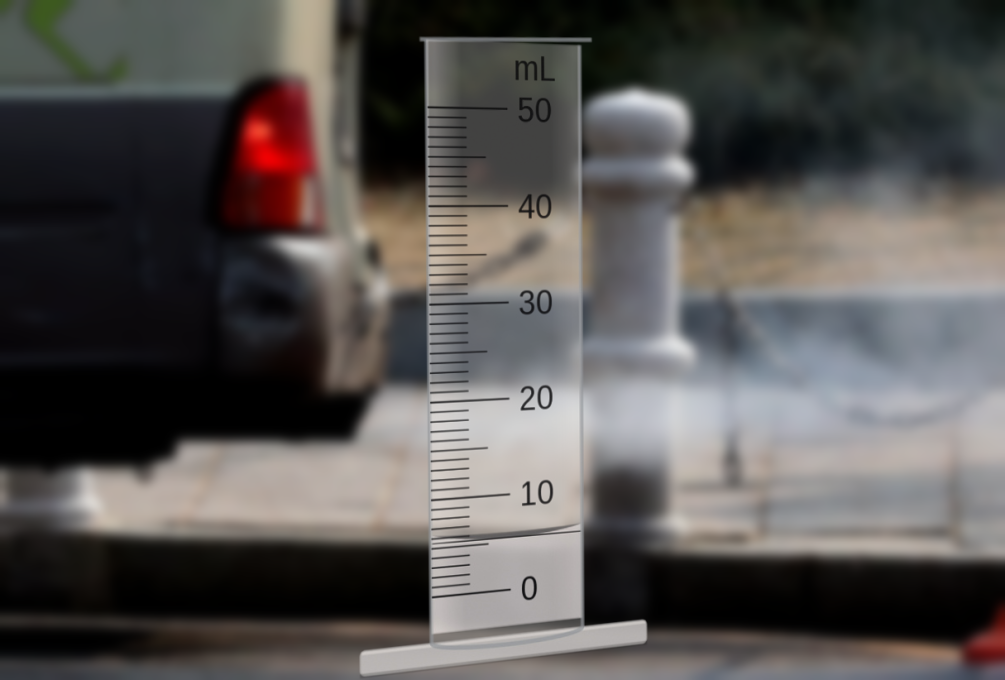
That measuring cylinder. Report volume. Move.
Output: 5.5 mL
